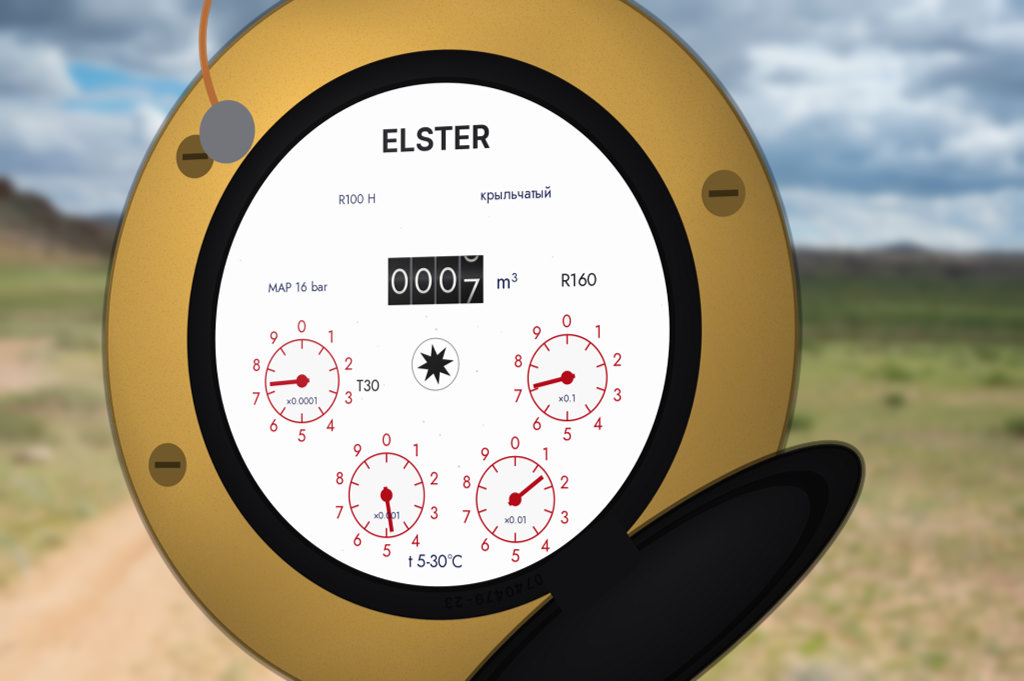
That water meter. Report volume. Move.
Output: 6.7147 m³
